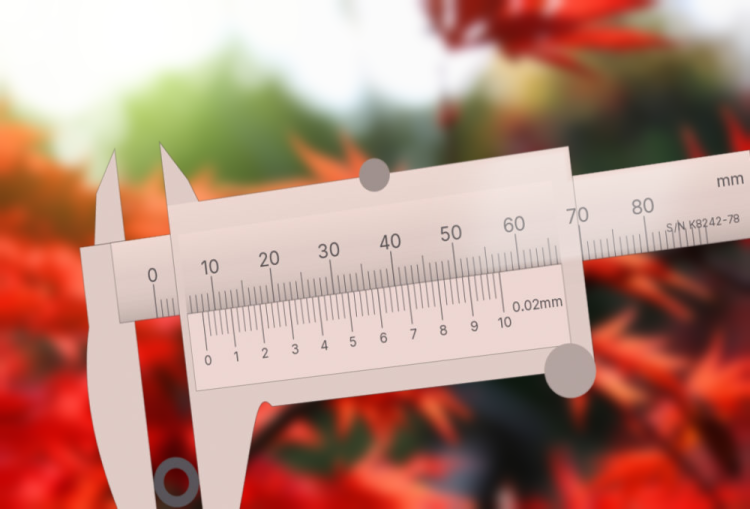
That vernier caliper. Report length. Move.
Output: 7.8 mm
